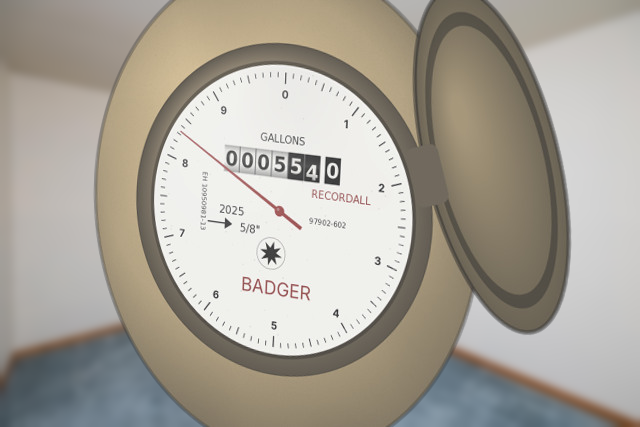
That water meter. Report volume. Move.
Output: 5538.3 gal
